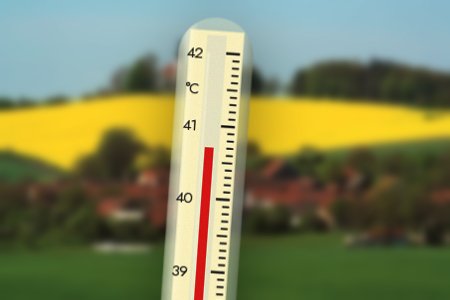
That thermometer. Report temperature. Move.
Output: 40.7 °C
